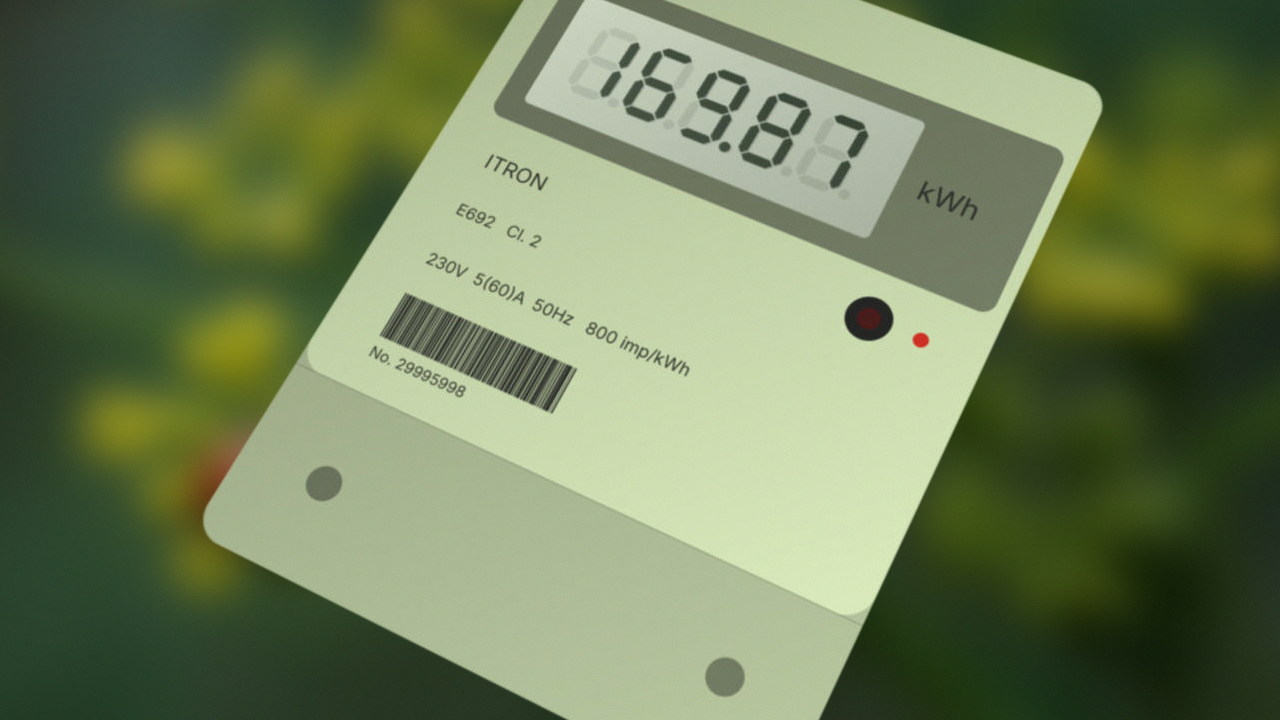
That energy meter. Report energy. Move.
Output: 169.87 kWh
